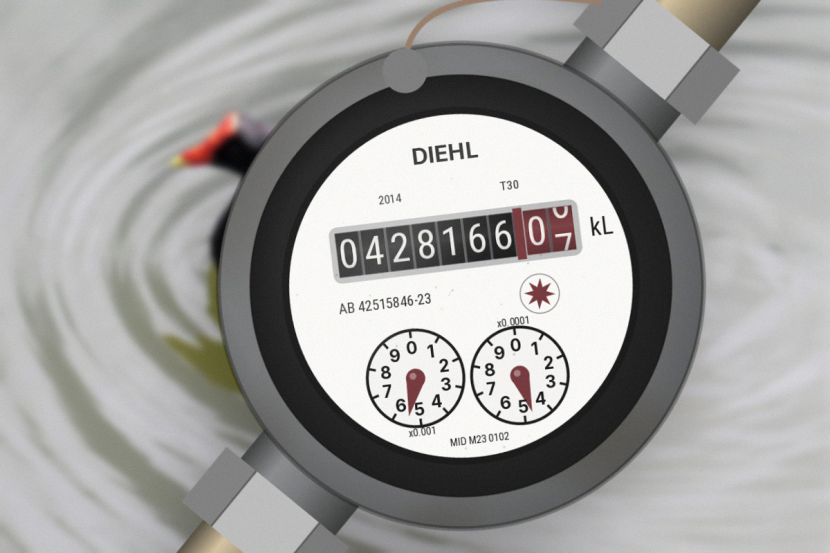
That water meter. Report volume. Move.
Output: 428166.0654 kL
